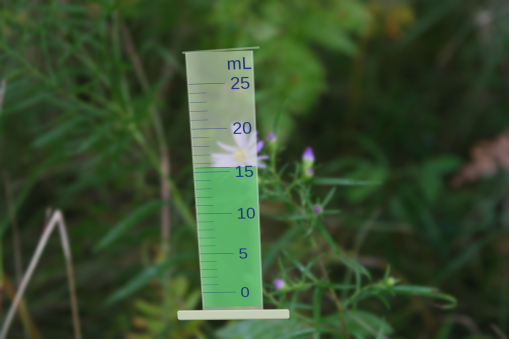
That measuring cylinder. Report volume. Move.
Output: 15.5 mL
